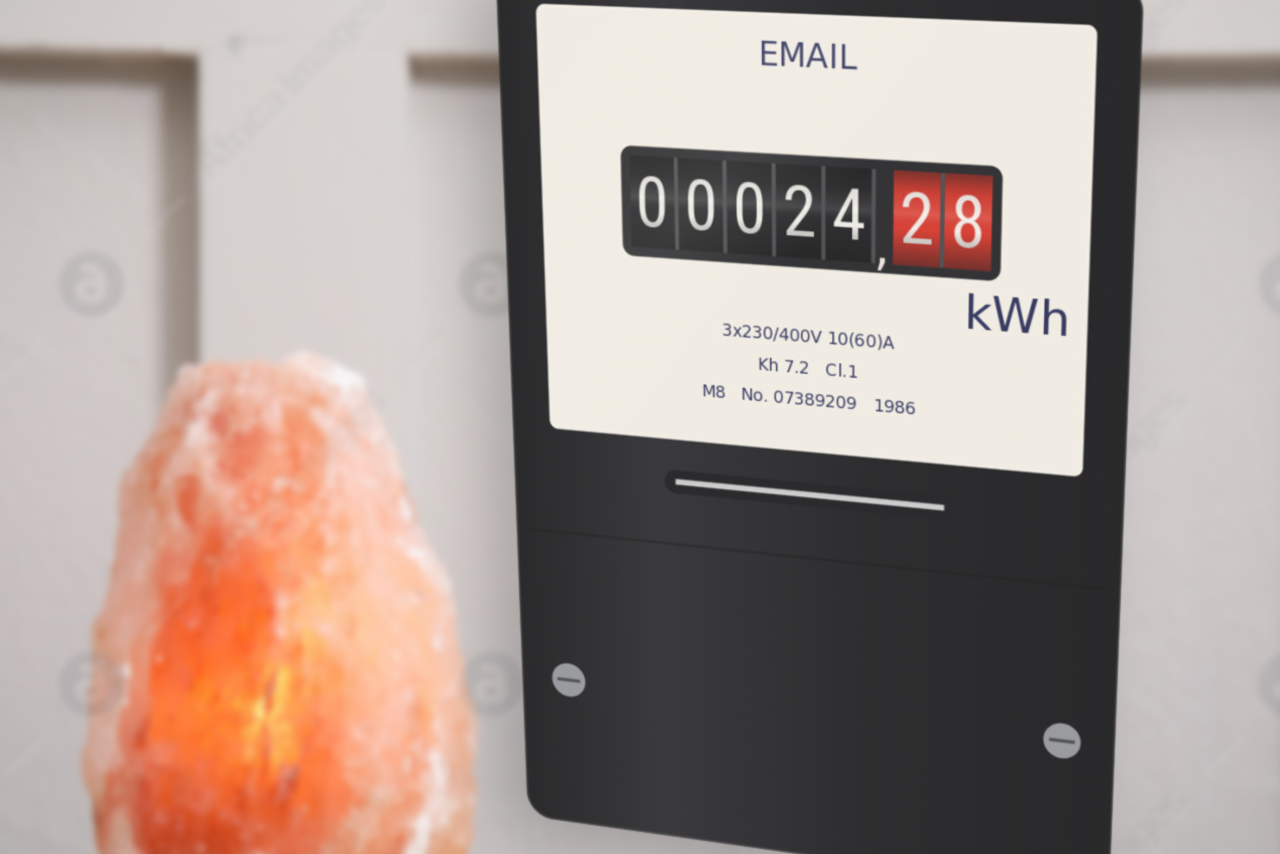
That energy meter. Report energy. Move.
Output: 24.28 kWh
